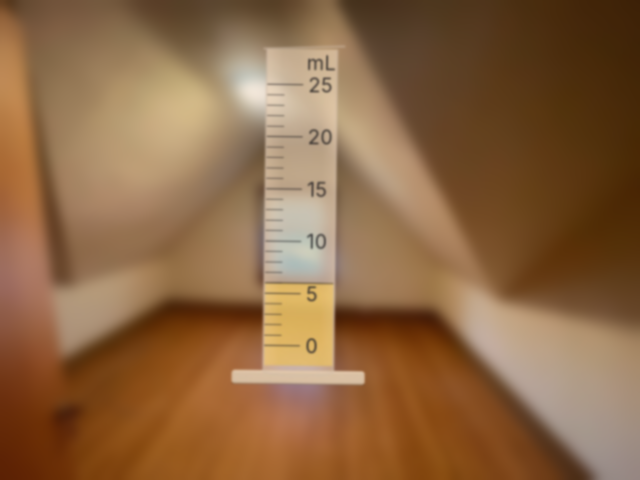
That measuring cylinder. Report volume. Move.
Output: 6 mL
